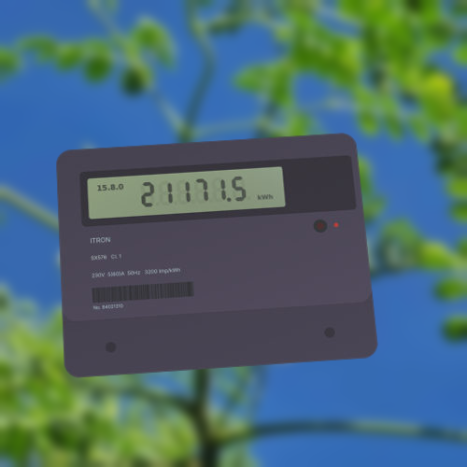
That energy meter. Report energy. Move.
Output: 21171.5 kWh
